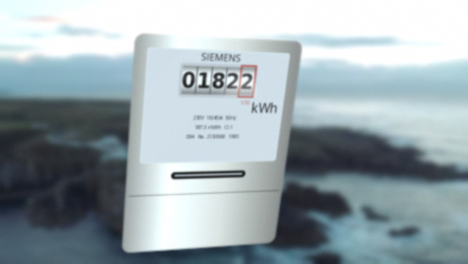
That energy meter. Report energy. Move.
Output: 182.2 kWh
